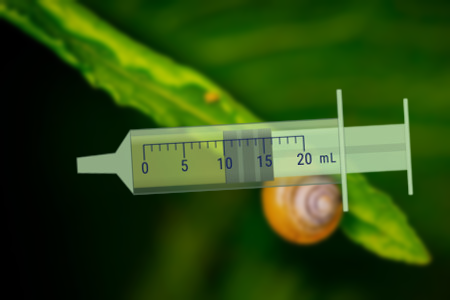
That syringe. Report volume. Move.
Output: 10 mL
